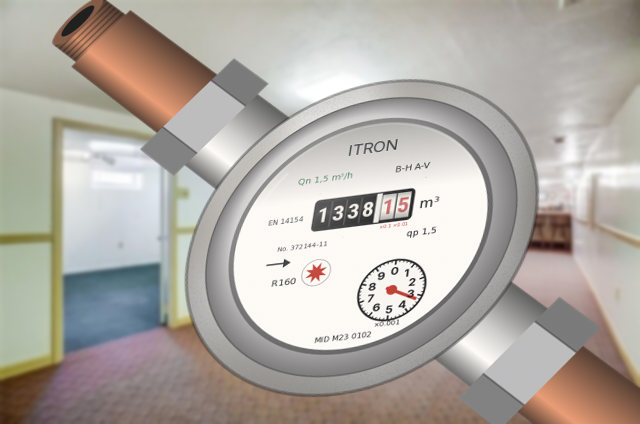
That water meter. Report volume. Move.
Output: 1338.153 m³
